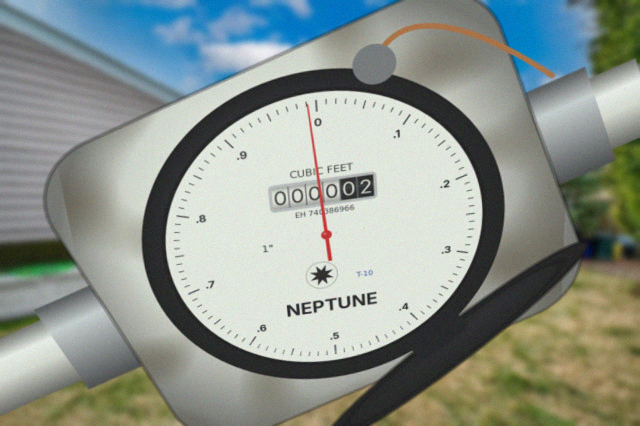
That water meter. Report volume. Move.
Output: 1.99 ft³
